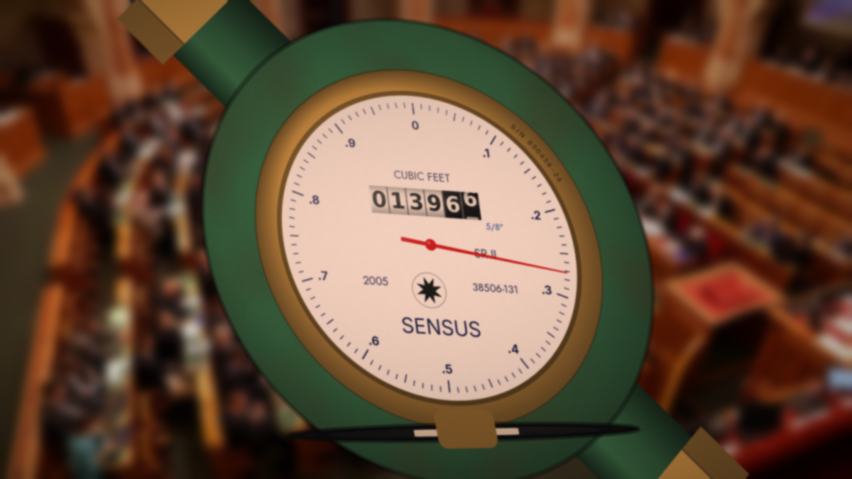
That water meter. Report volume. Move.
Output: 13966.27 ft³
